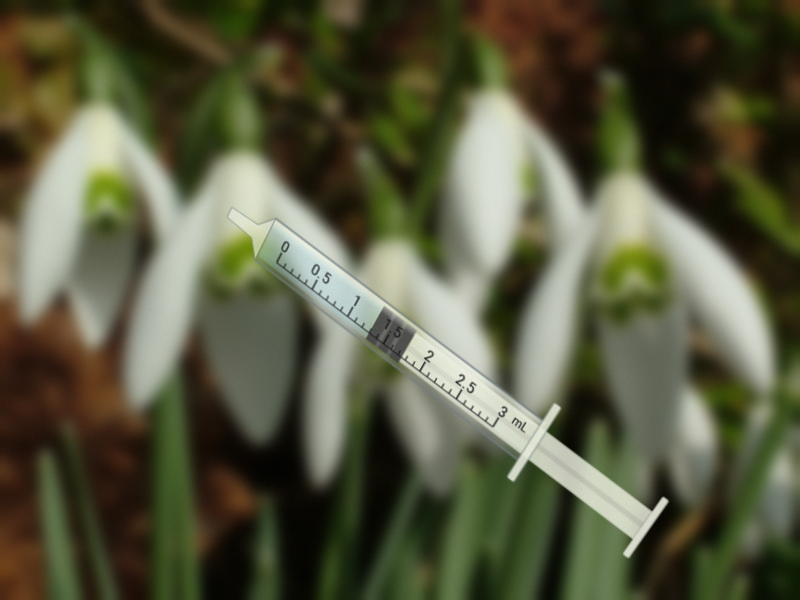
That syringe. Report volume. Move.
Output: 1.3 mL
